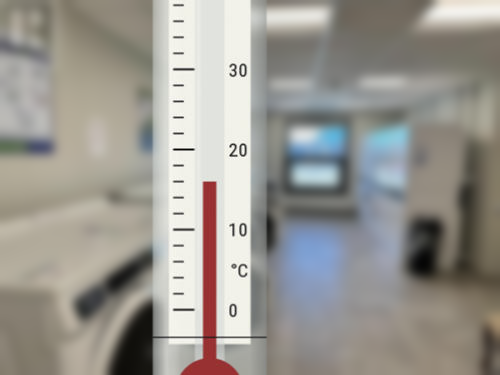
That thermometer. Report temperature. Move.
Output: 16 °C
